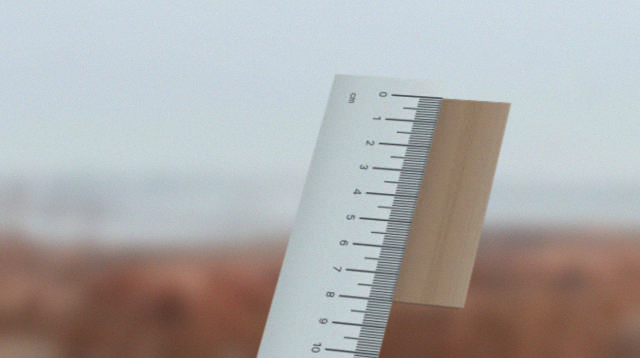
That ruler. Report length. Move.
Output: 8 cm
